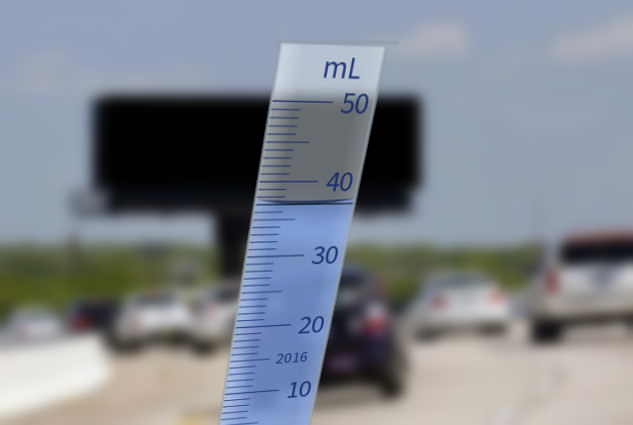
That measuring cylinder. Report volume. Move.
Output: 37 mL
